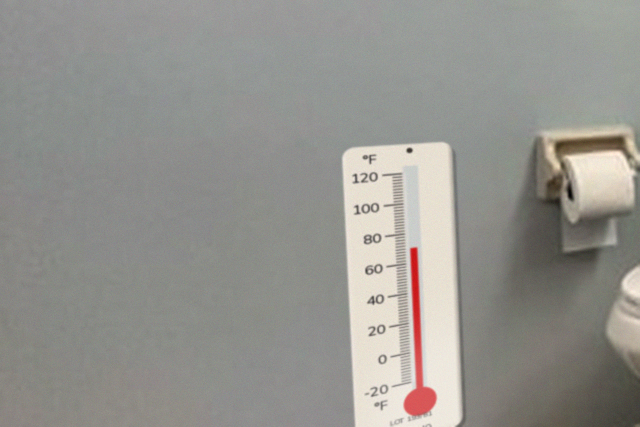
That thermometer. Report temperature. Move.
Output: 70 °F
